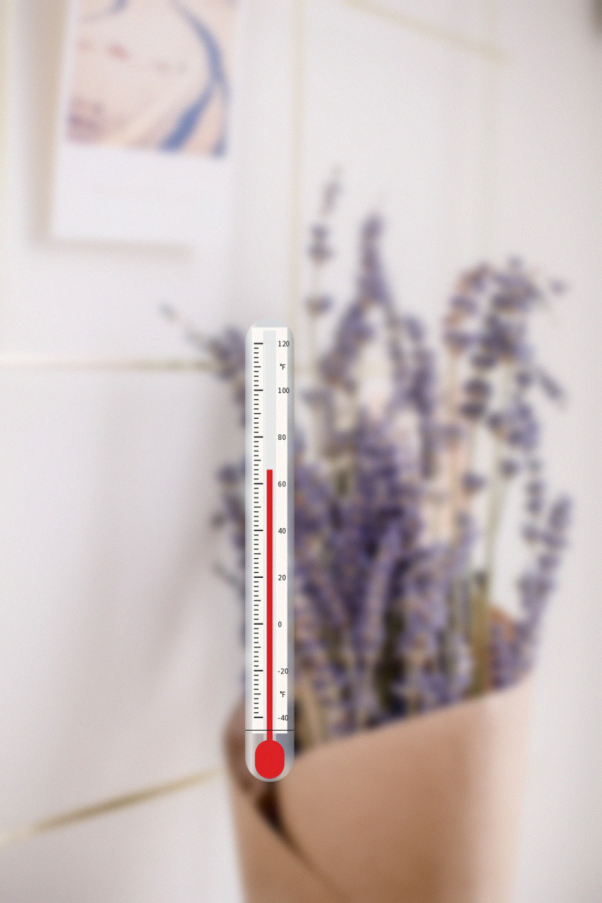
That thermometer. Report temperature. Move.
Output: 66 °F
